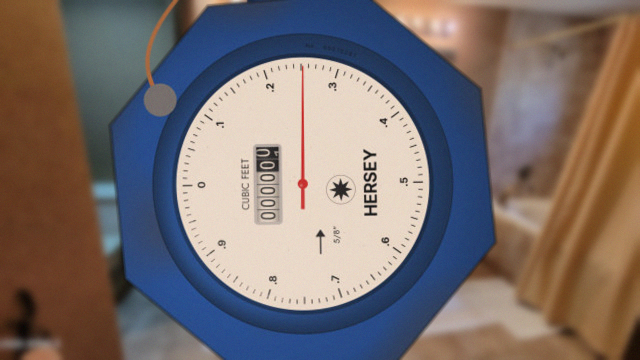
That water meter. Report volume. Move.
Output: 0.25 ft³
